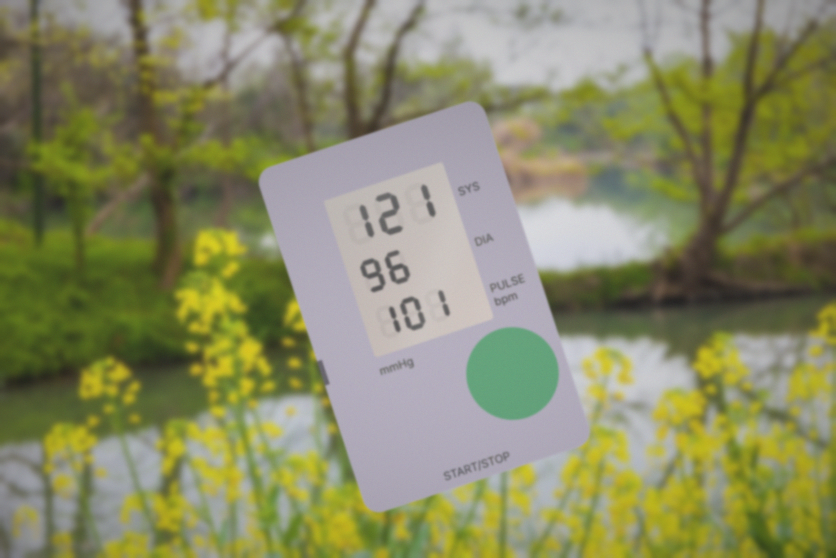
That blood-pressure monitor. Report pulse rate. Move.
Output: 101 bpm
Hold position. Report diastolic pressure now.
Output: 96 mmHg
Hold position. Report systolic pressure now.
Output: 121 mmHg
